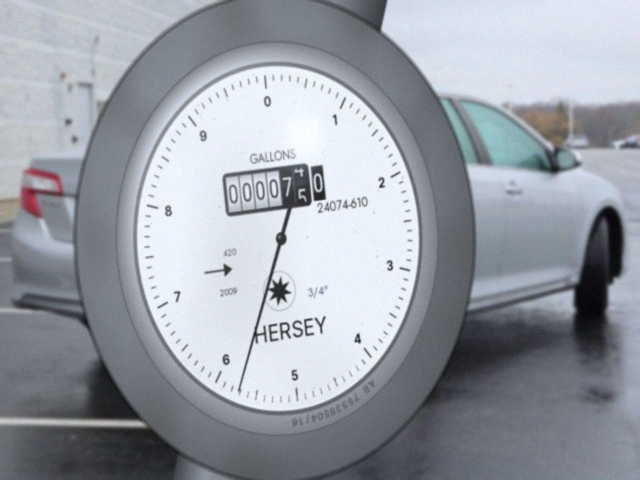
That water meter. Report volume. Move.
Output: 745.7 gal
